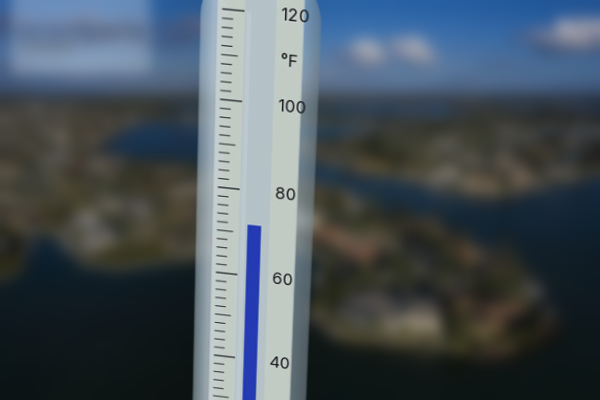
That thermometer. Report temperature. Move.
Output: 72 °F
